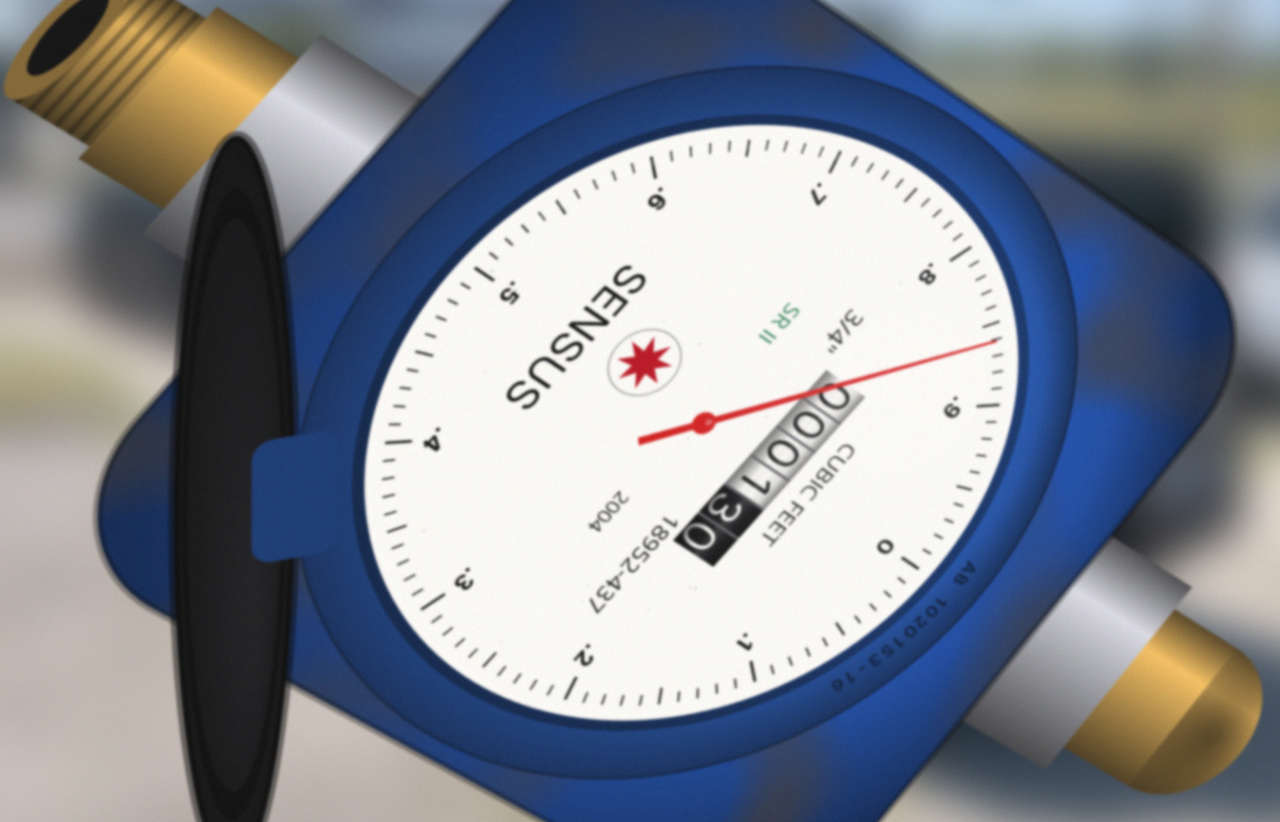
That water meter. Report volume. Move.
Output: 129.86 ft³
